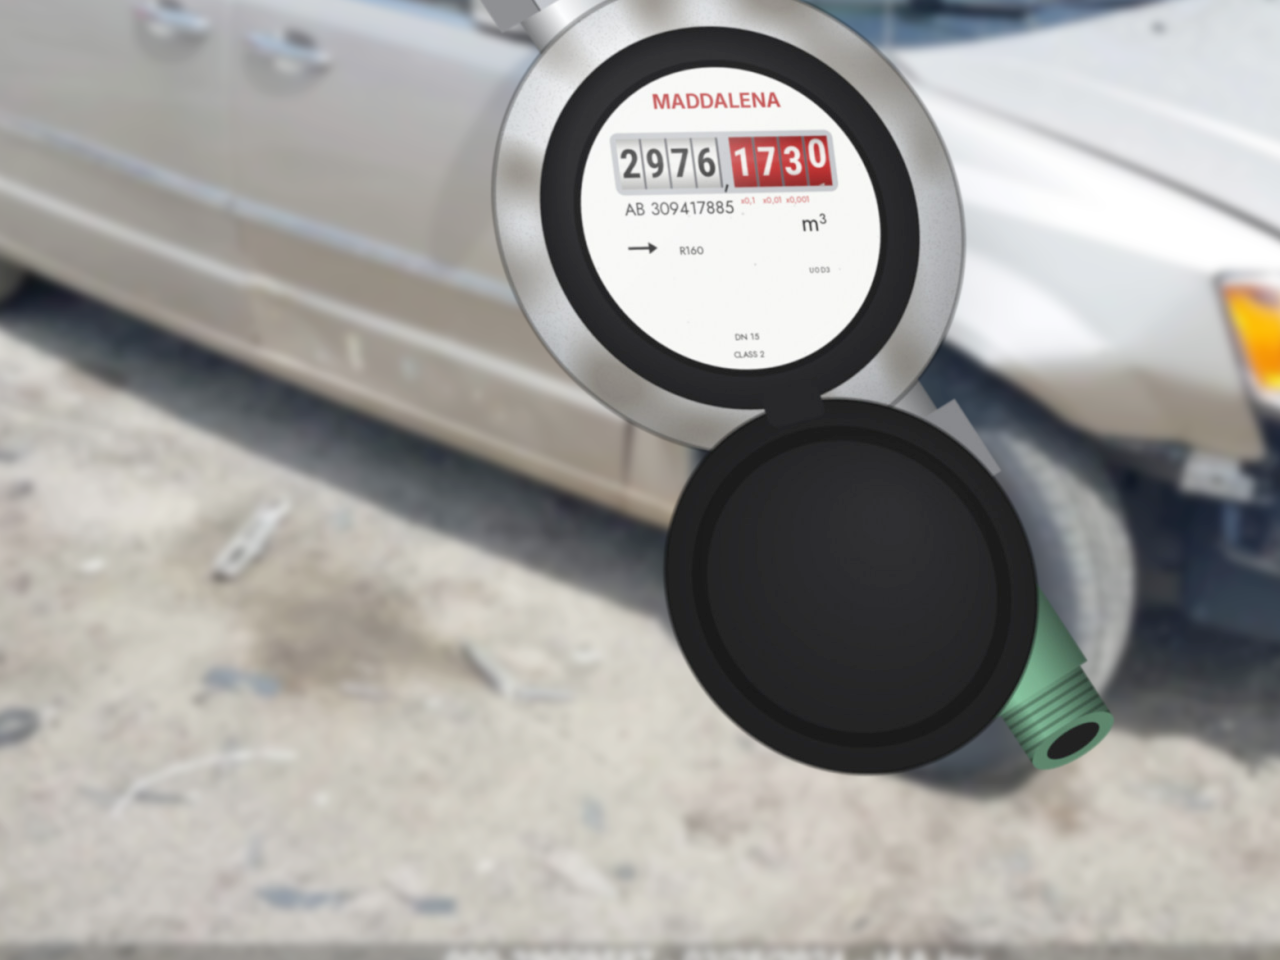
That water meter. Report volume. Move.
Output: 2976.1730 m³
